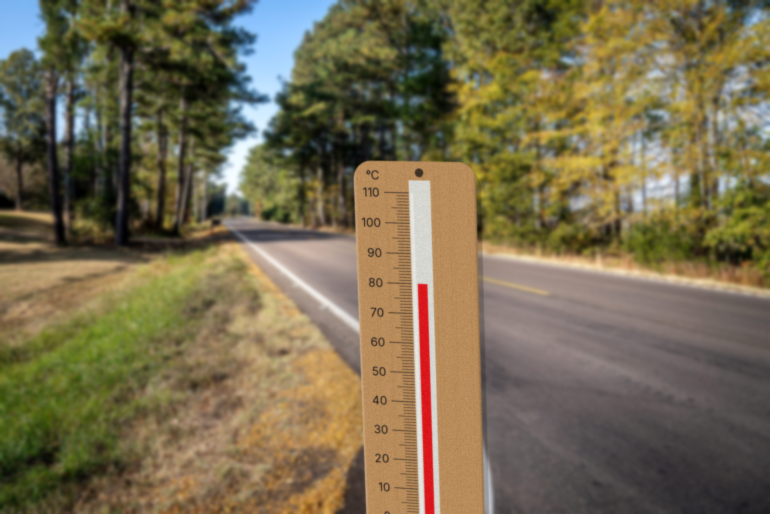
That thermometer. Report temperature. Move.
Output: 80 °C
